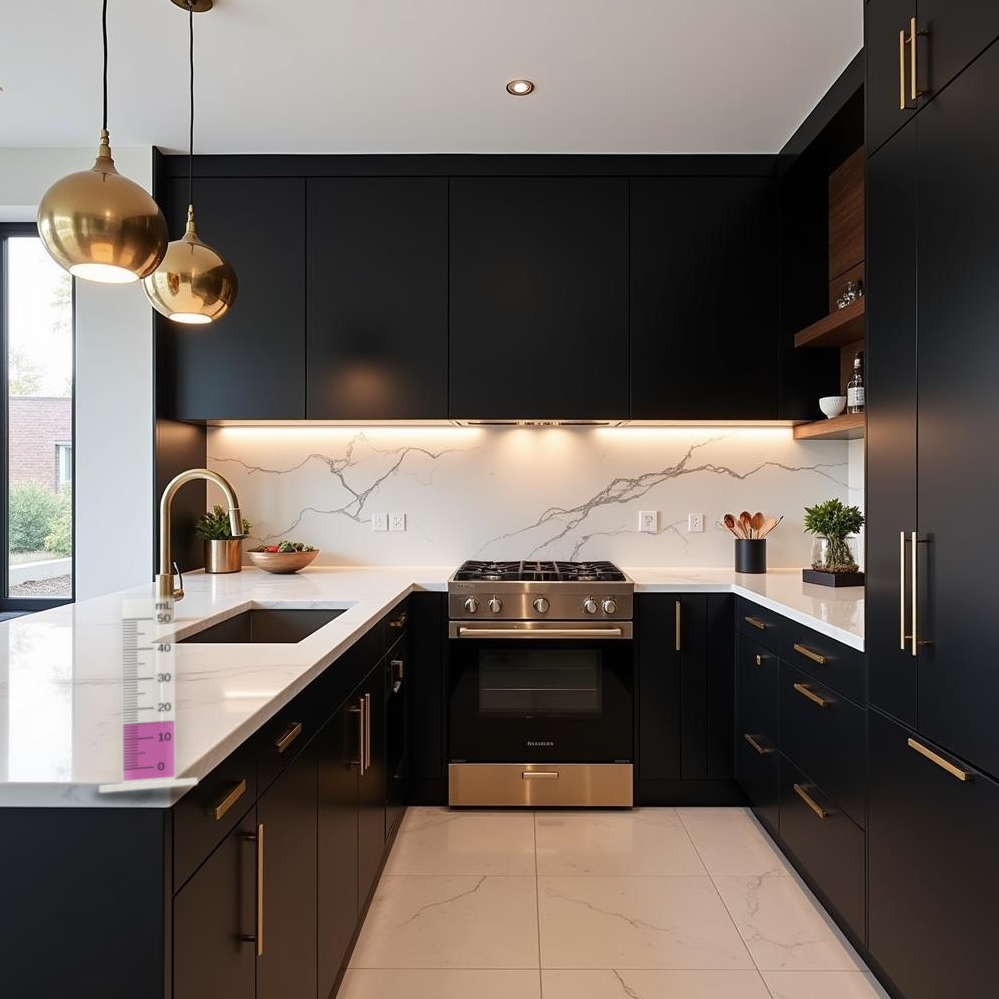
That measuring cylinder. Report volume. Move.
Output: 15 mL
